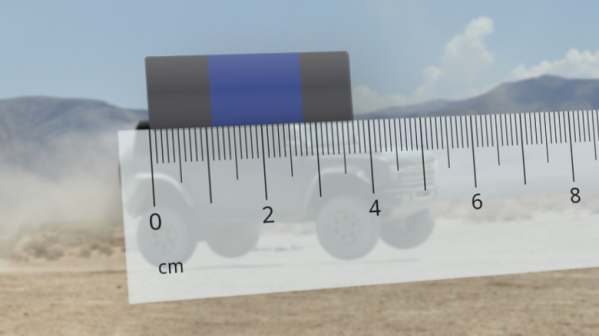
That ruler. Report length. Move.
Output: 3.7 cm
